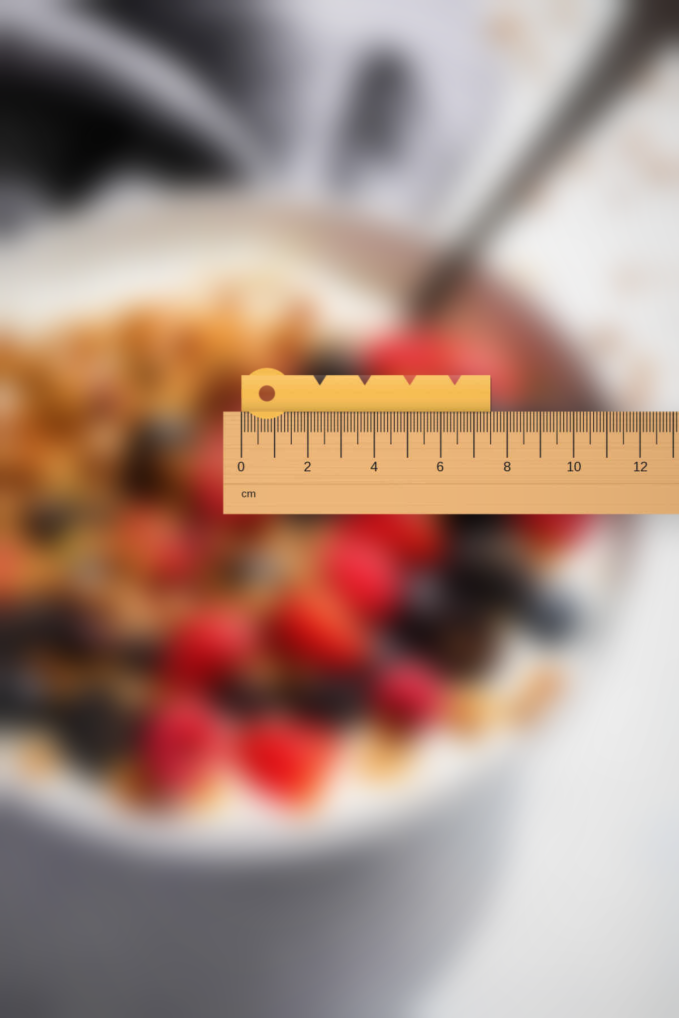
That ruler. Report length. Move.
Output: 7.5 cm
